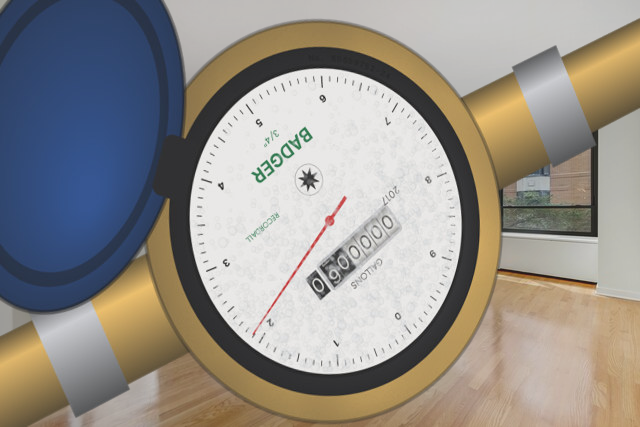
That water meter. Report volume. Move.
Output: 62.1 gal
